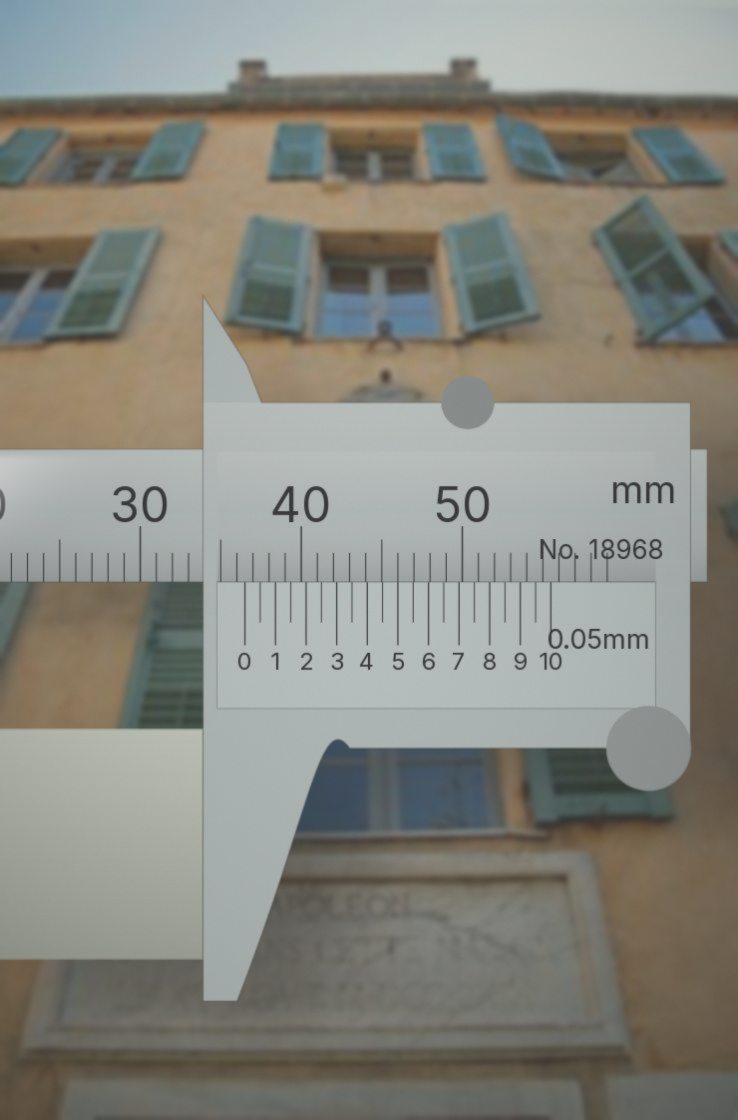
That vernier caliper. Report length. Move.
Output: 36.5 mm
